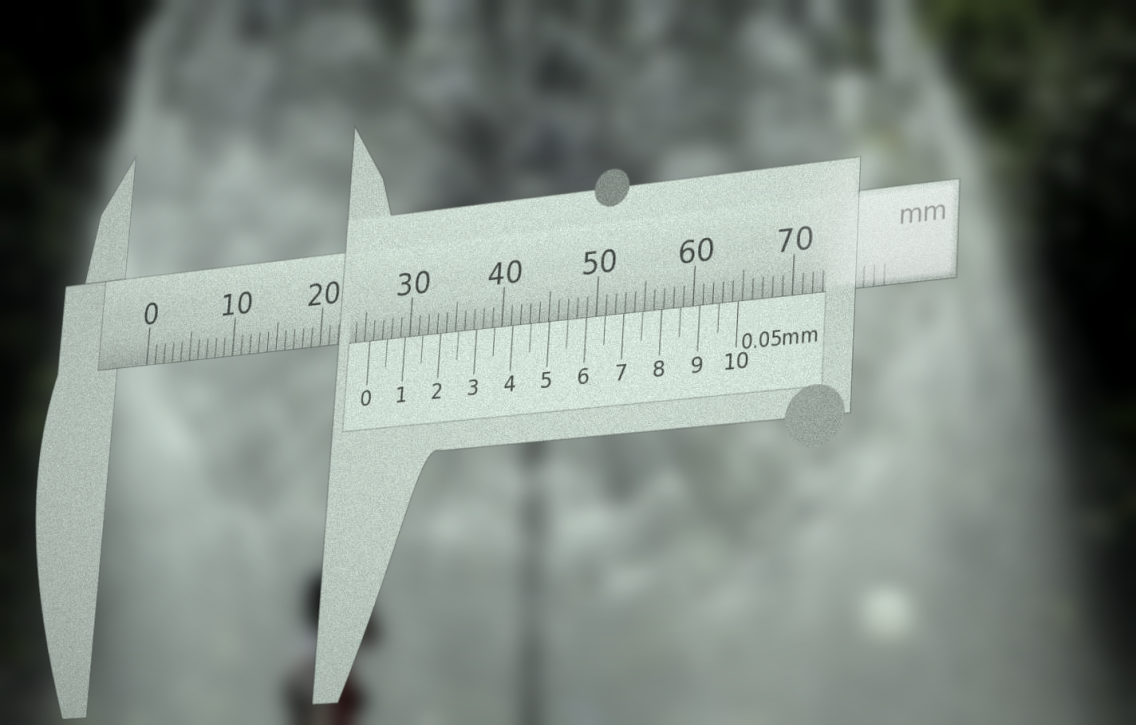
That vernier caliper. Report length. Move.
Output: 25.6 mm
